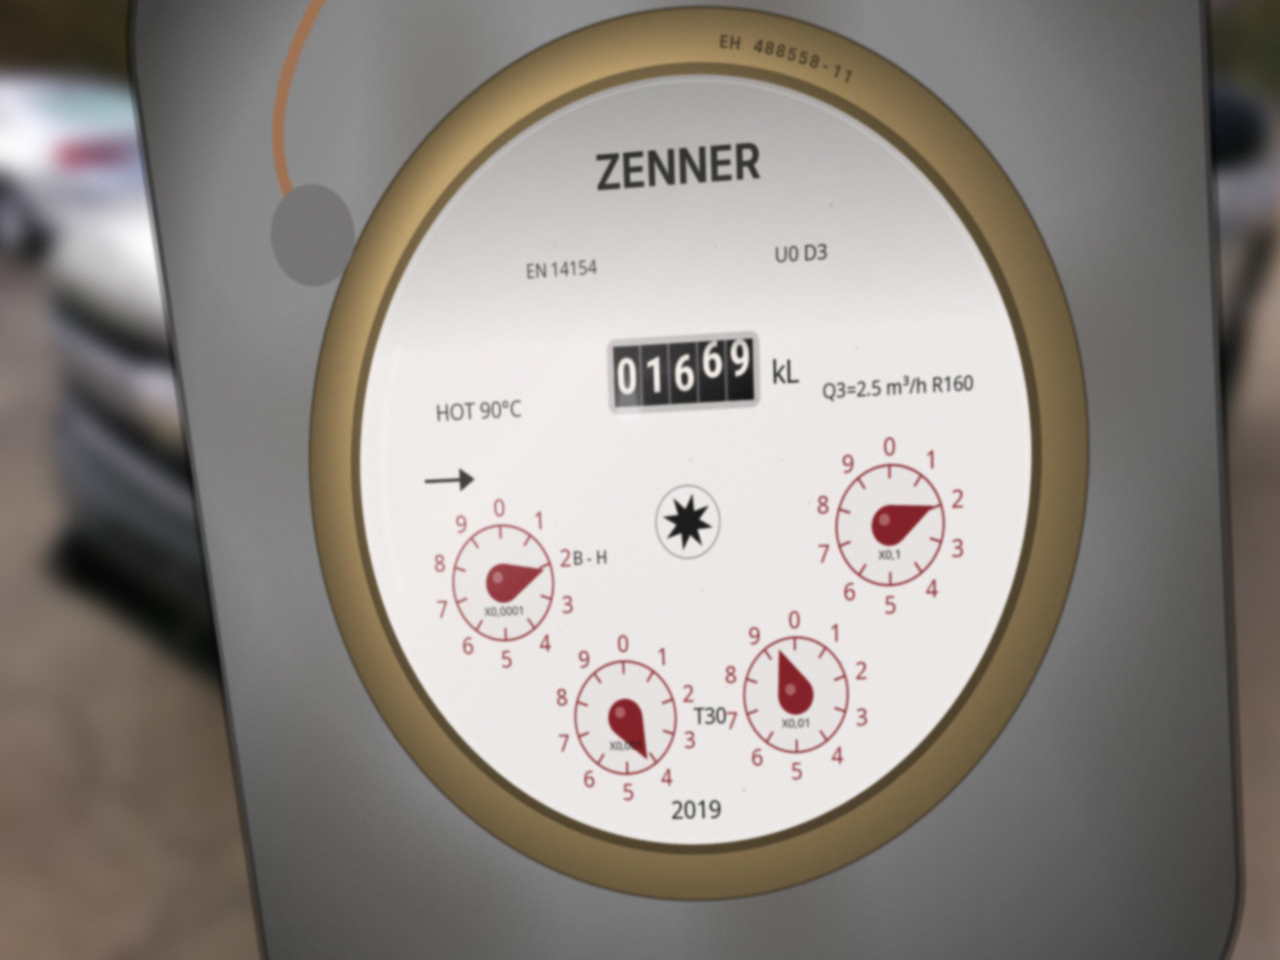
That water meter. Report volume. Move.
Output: 1669.1942 kL
